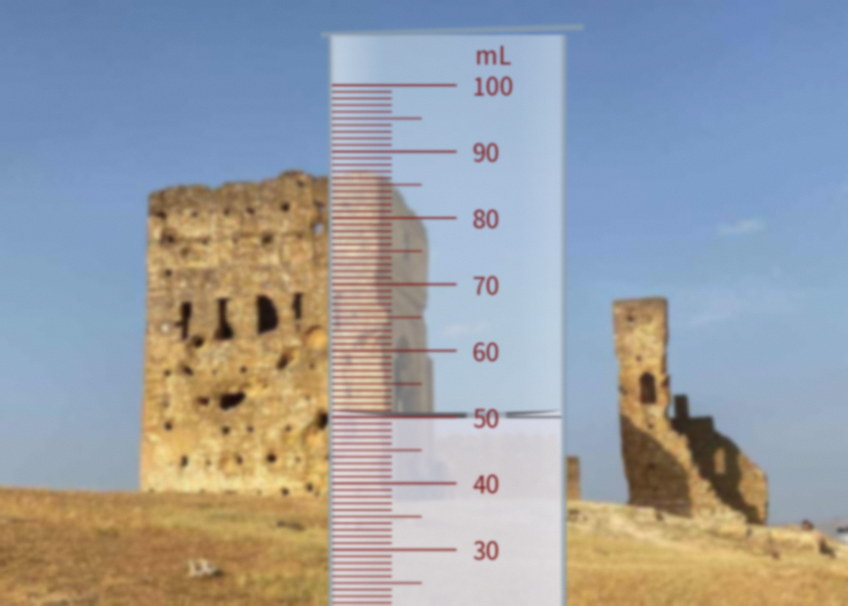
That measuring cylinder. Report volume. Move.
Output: 50 mL
